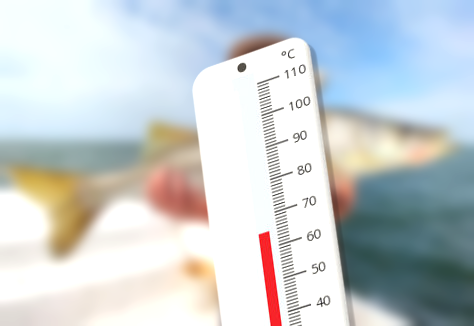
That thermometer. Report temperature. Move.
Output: 65 °C
